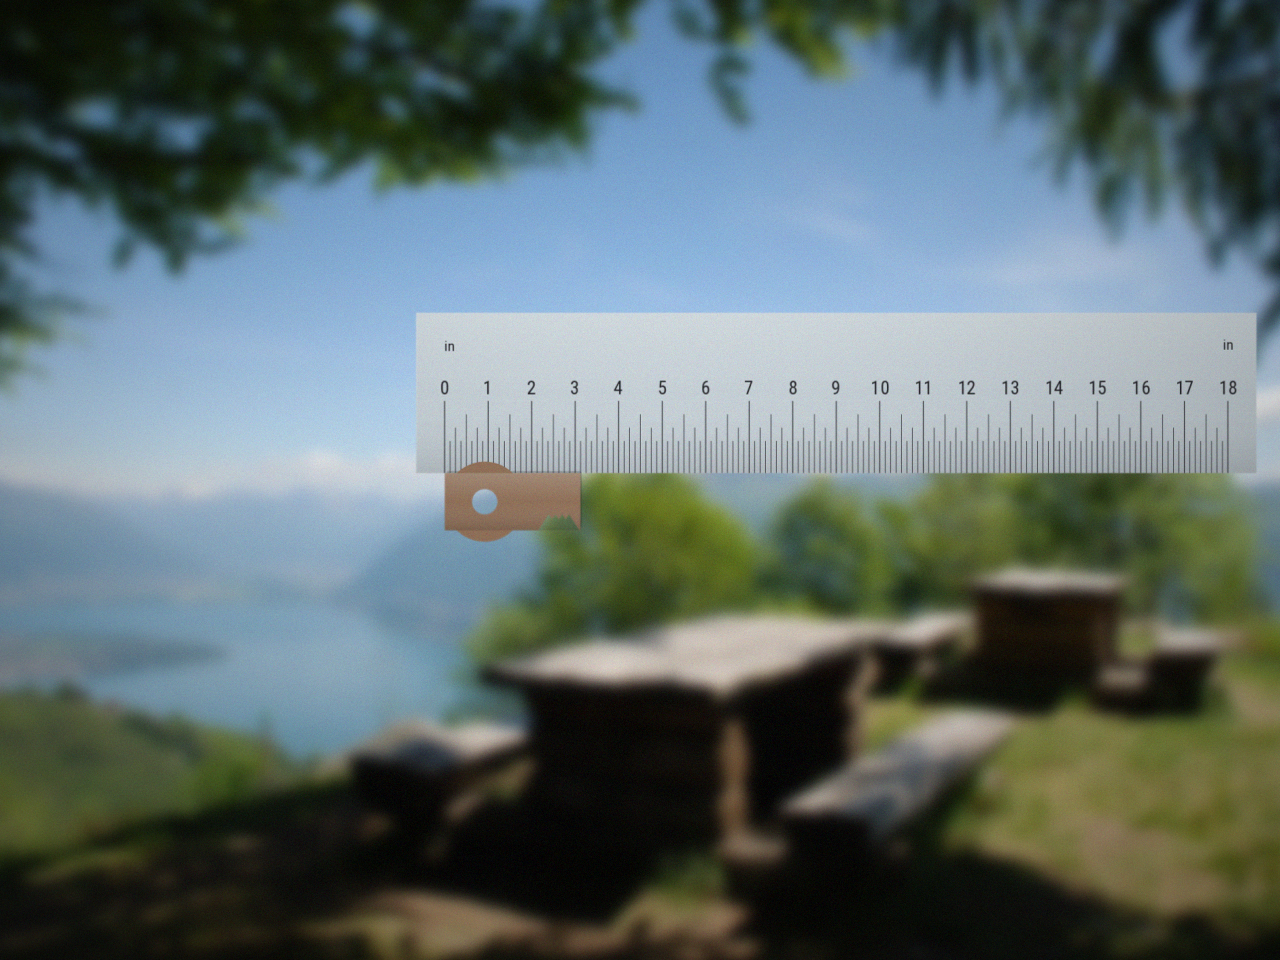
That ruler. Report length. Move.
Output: 3.125 in
